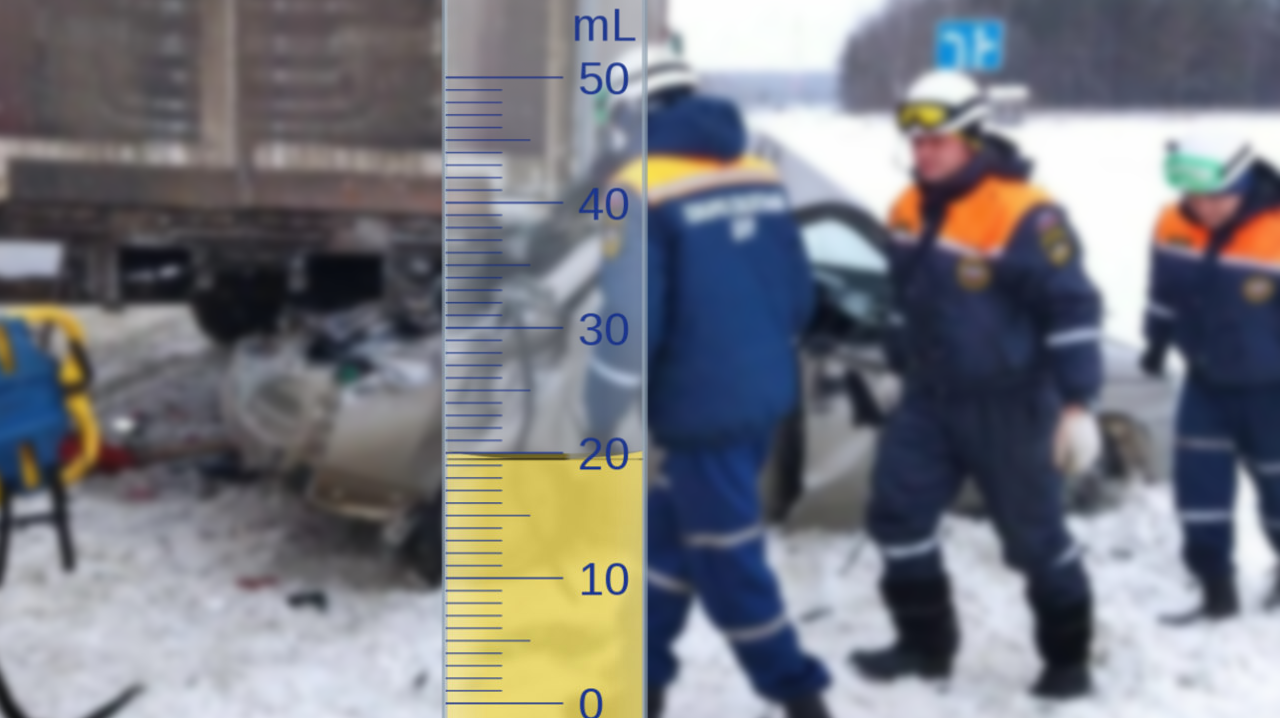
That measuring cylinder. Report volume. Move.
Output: 19.5 mL
